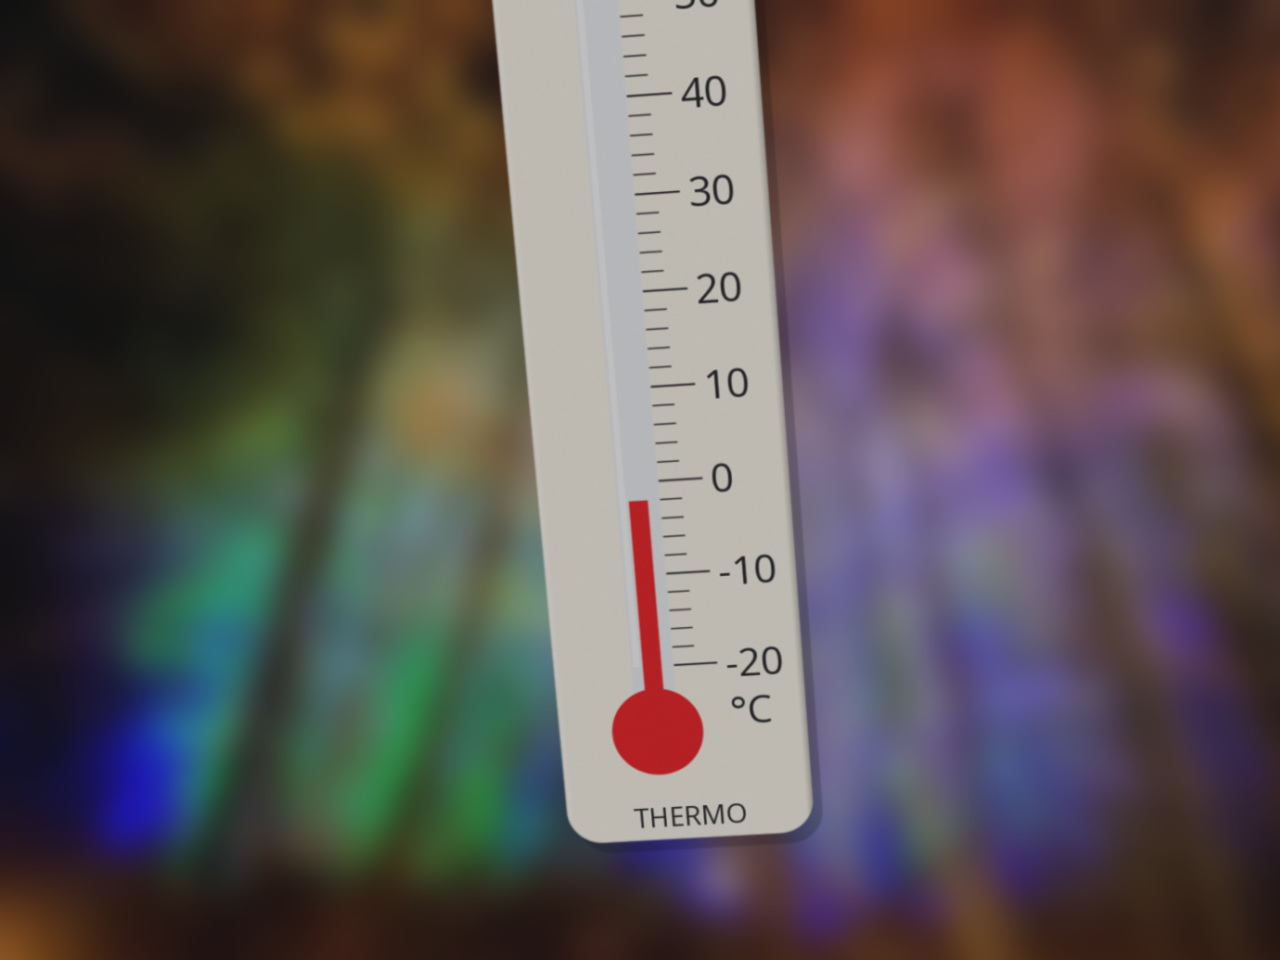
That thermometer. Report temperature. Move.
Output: -2 °C
